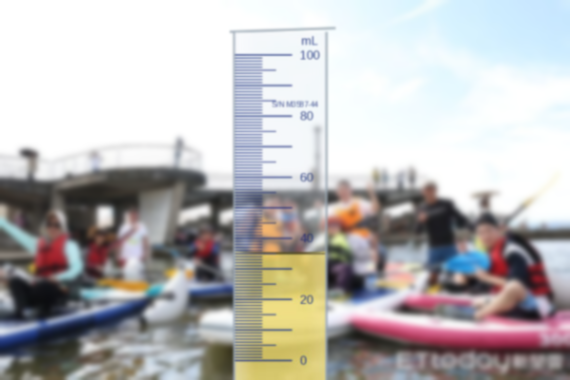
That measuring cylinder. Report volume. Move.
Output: 35 mL
